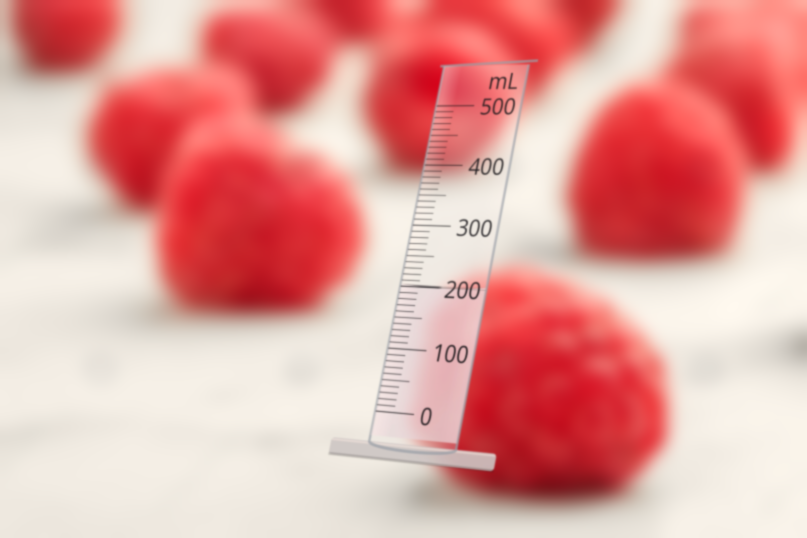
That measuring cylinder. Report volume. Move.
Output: 200 mL
